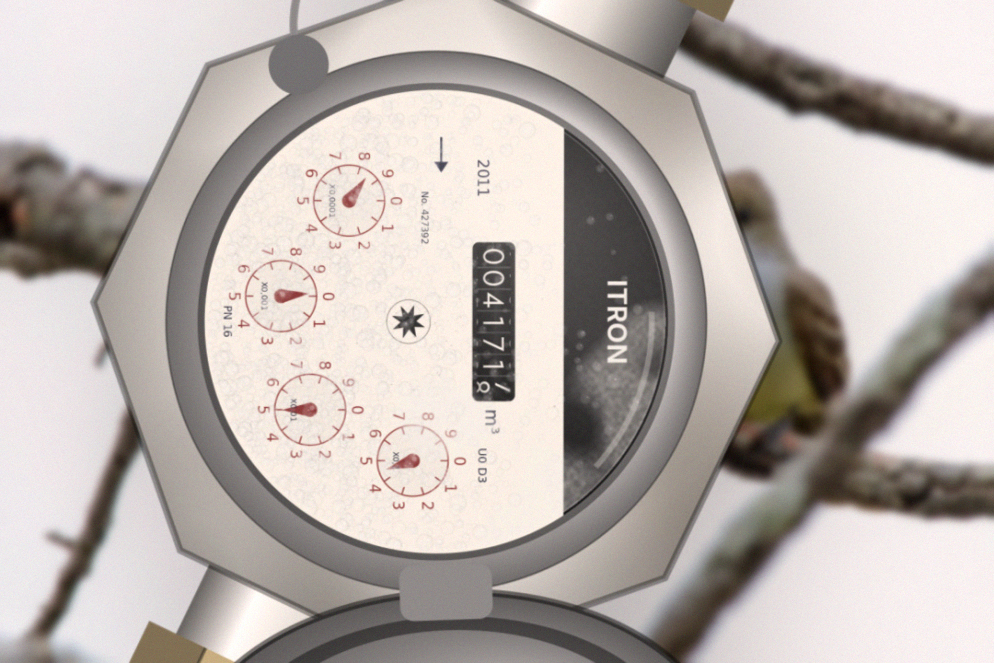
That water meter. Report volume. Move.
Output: 41717.4498 m³
